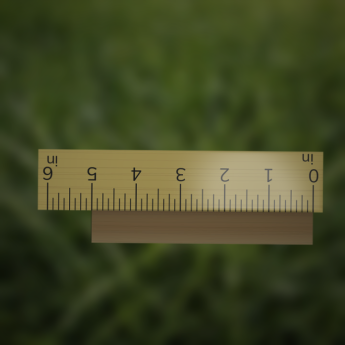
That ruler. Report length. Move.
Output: 5 in
